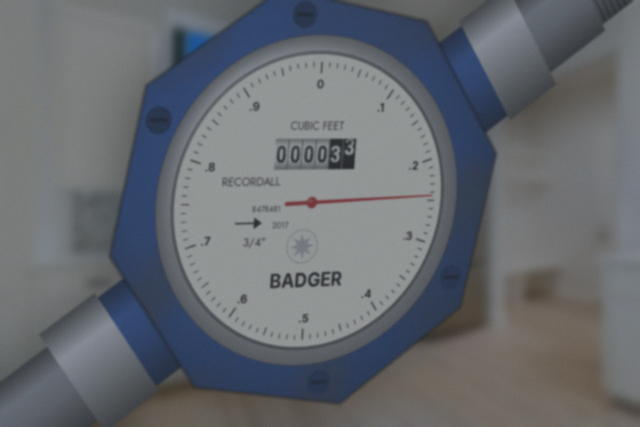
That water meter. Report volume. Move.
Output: 33.24 ft³
